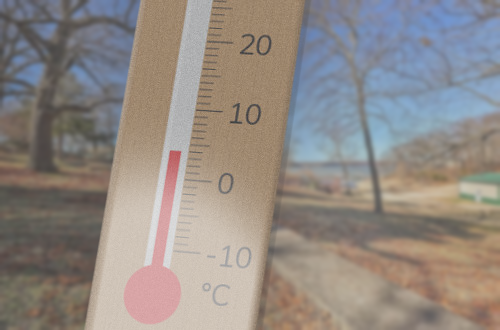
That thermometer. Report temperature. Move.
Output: 4 °C
